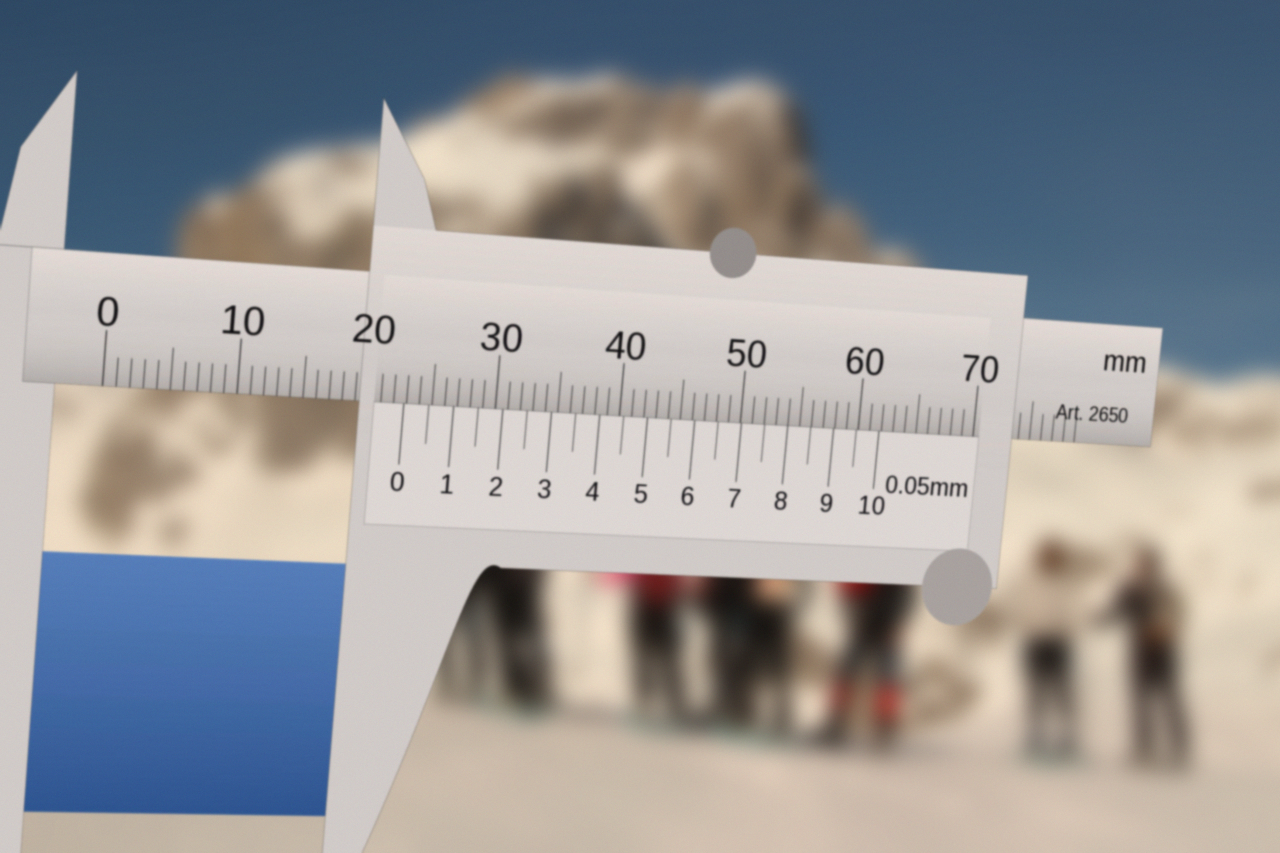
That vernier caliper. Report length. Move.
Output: 22.8 mm
